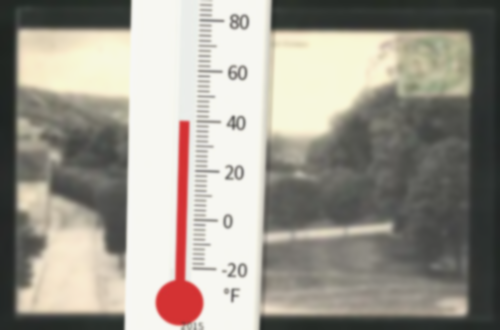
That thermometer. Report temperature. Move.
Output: 40 °F
